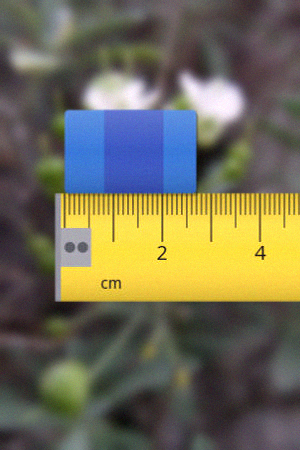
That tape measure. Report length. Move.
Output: 2.7 cm
